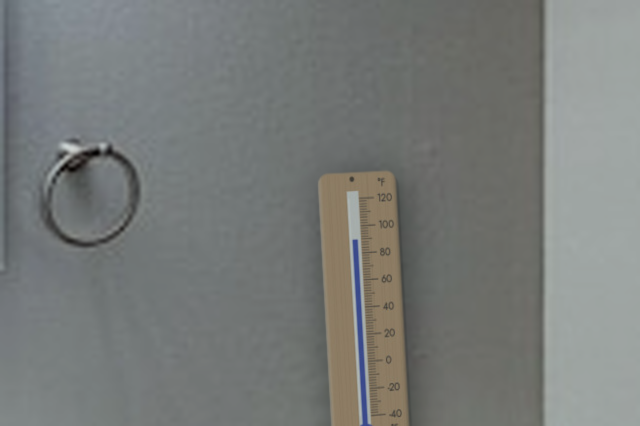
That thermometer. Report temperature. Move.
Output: 90 °F
